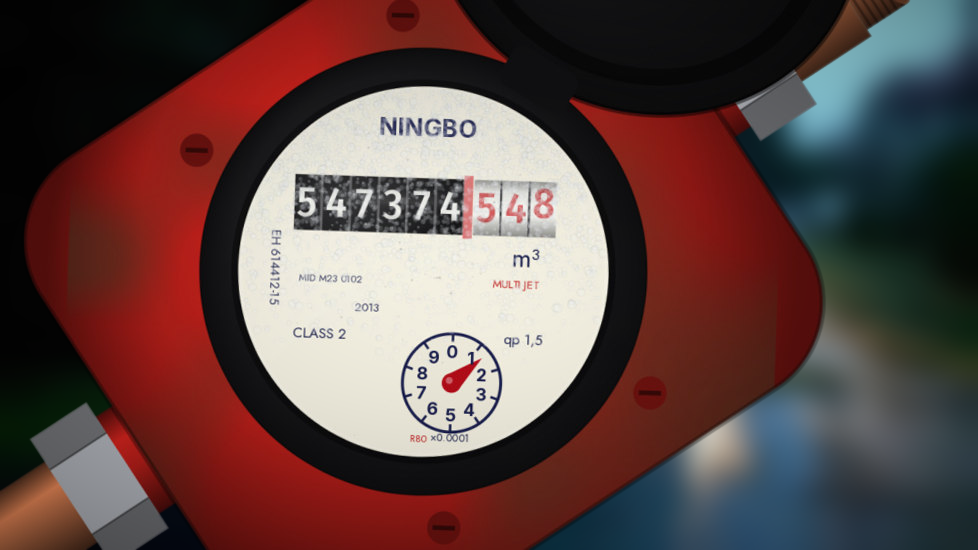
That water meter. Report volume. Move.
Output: 547374.5481 m³
